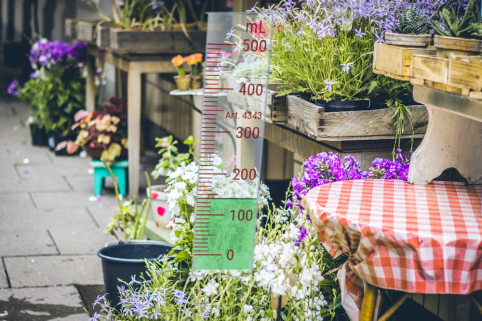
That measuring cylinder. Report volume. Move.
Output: 140 mL
